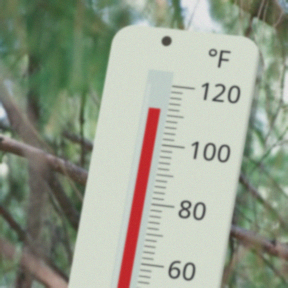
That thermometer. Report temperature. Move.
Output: 112 °F
